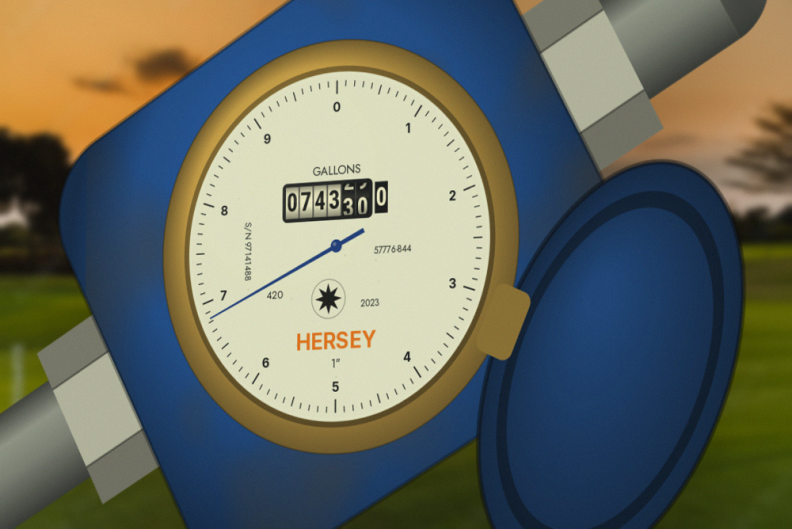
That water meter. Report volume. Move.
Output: 743296.8 gal
